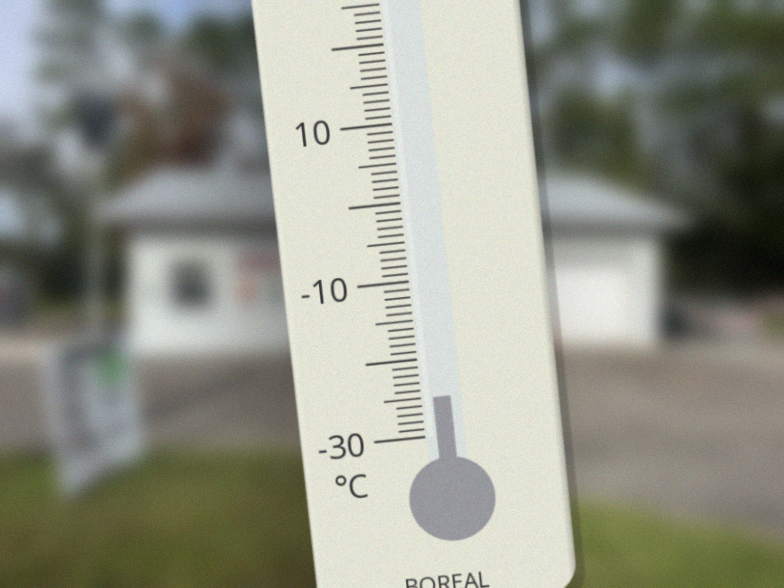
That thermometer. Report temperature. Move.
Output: -25 °C
